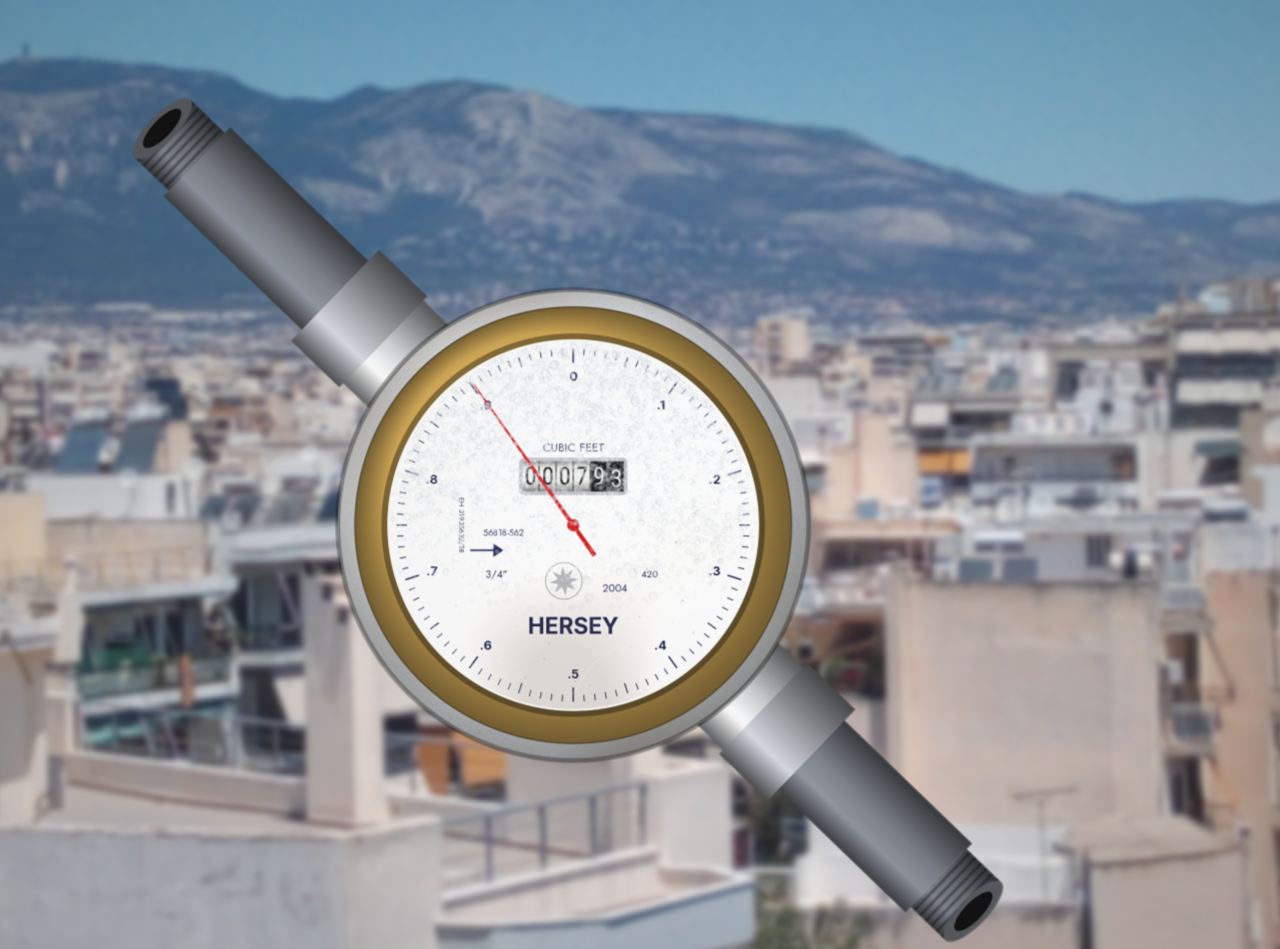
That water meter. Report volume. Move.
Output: 792.90 ft³
